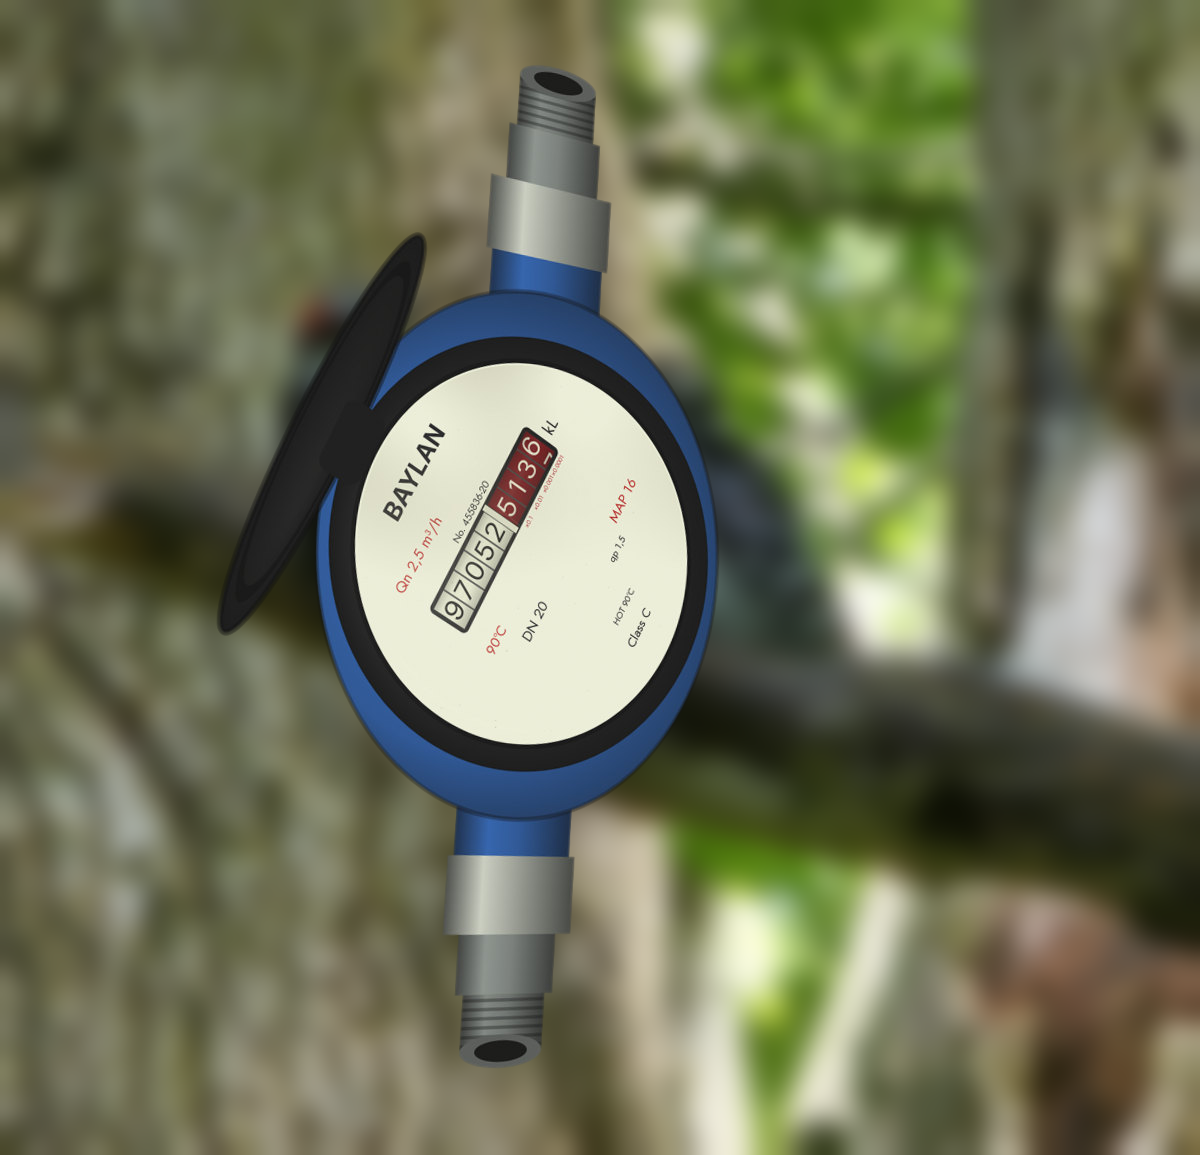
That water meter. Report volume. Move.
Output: 97052.5136 kL
